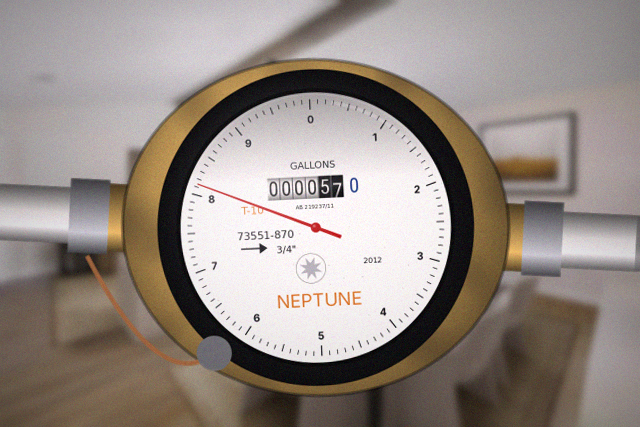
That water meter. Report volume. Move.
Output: 568.1 gal
